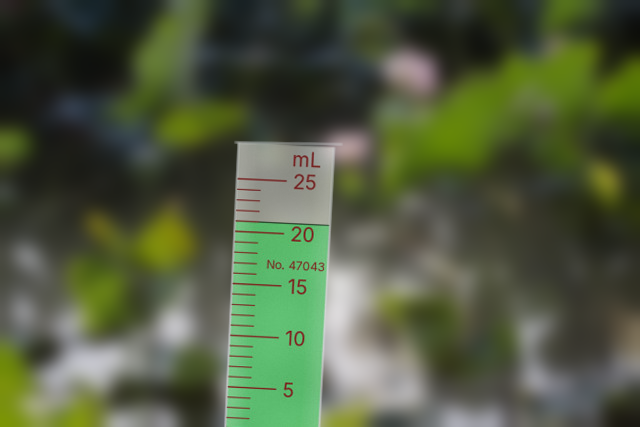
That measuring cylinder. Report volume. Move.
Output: 21 mL
